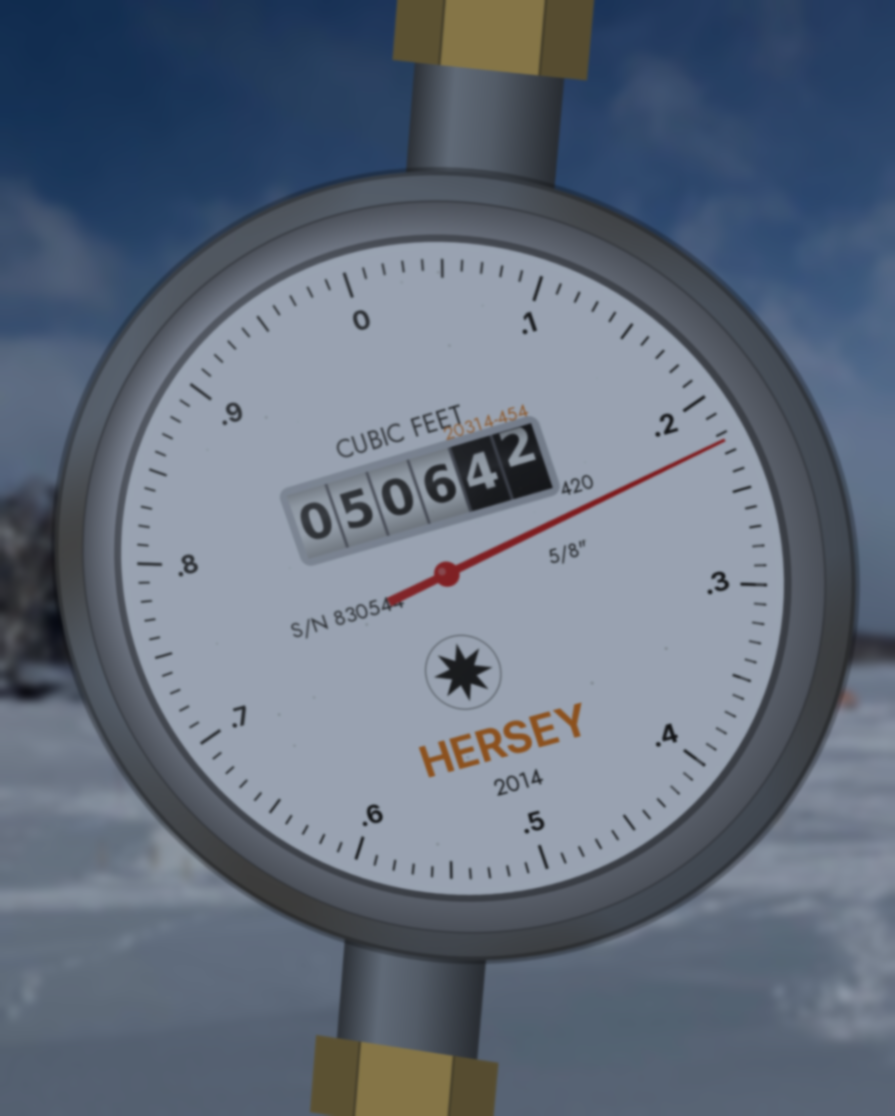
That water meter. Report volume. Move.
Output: 50642.22 ft³
